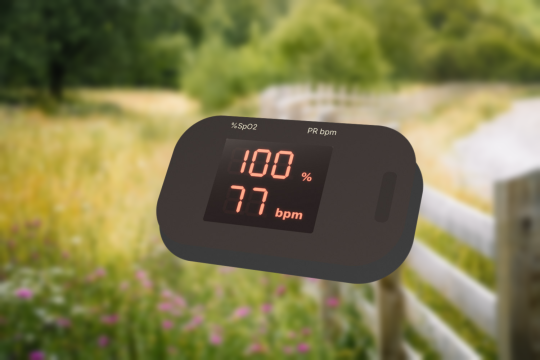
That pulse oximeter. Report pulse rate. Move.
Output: 77 bpm
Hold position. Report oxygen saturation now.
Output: 100 %
